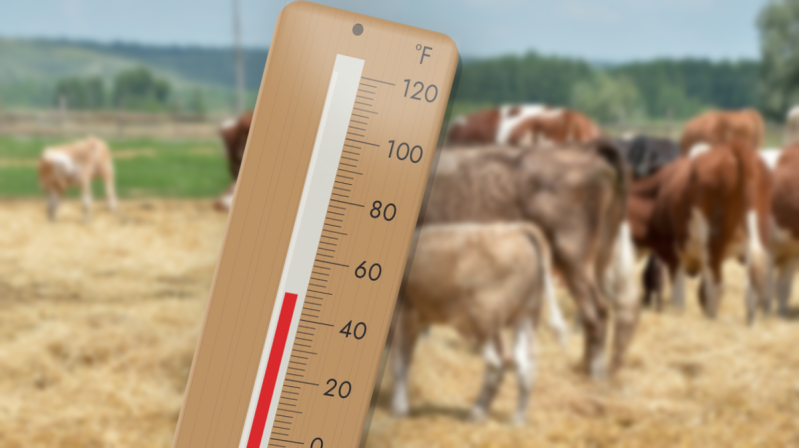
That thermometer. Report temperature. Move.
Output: 48 °F
